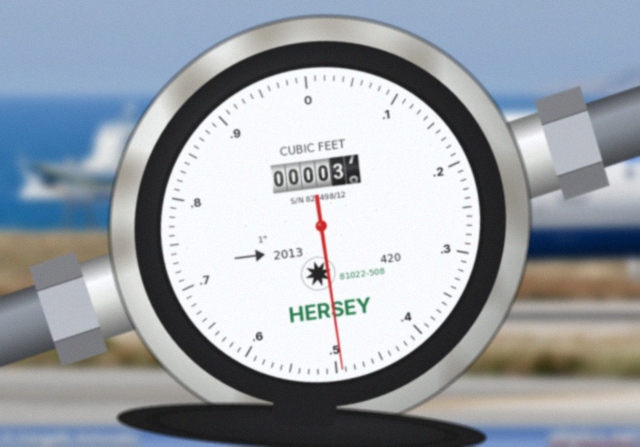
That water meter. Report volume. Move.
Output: 37.49 ft³
